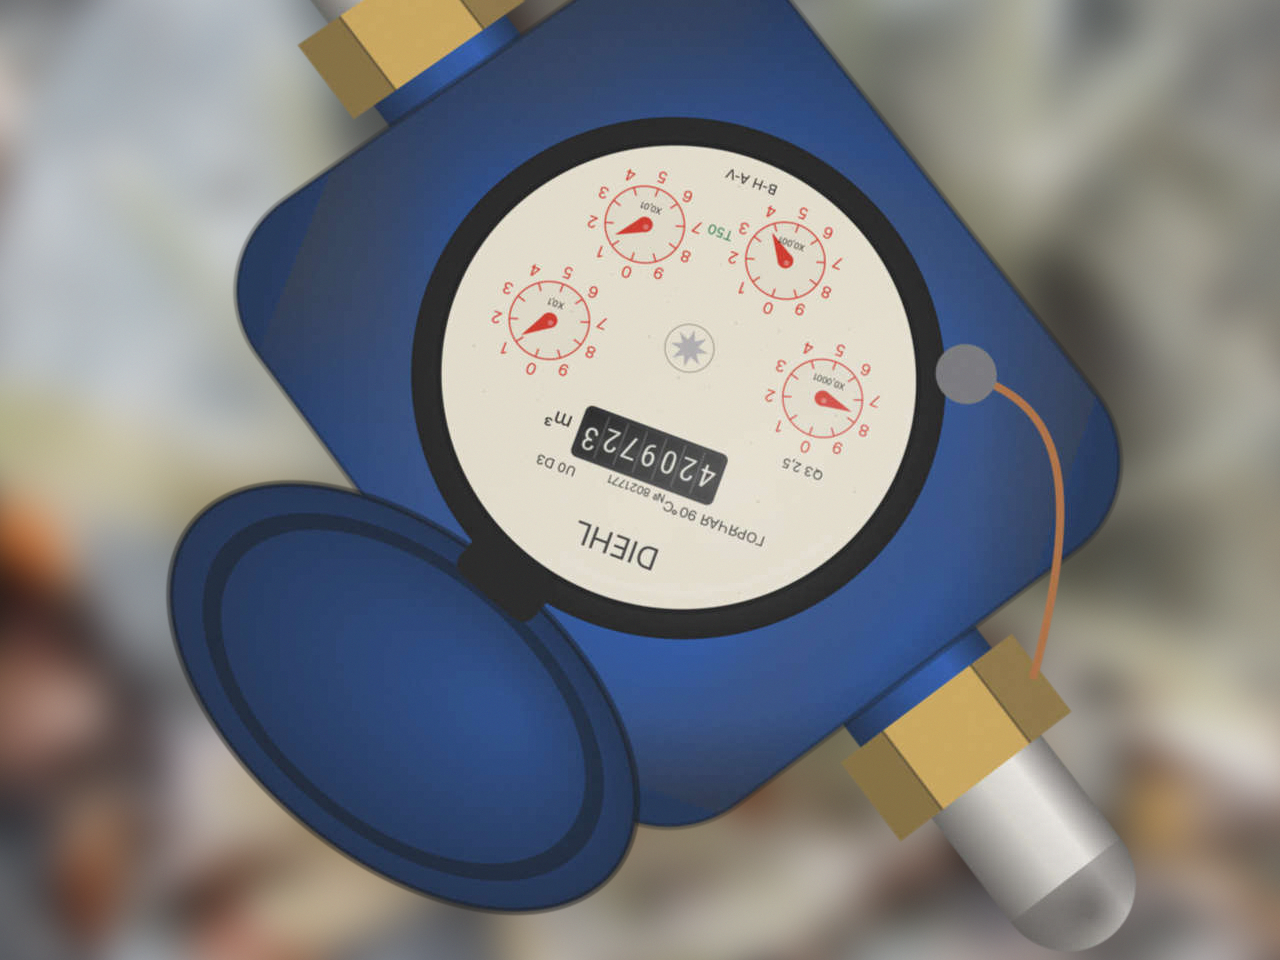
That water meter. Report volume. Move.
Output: 4209723.1137 m³
